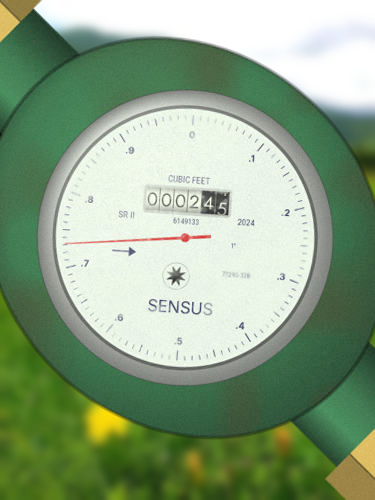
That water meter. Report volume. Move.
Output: 244.73 ft³
